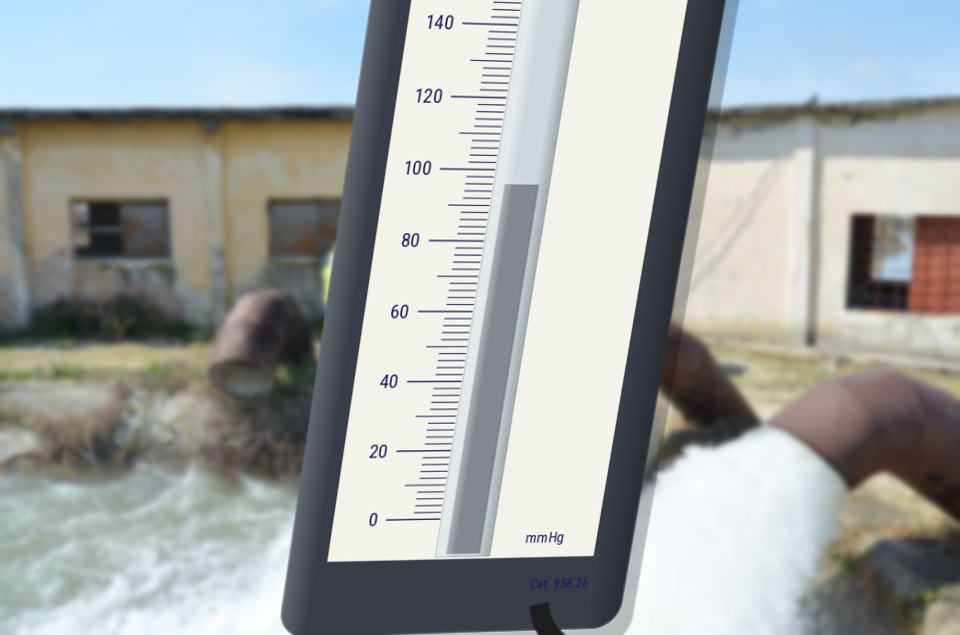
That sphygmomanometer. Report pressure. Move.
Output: 96 mmHg
